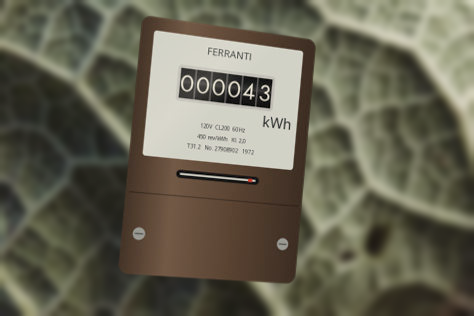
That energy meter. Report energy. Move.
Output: 43 kWh
